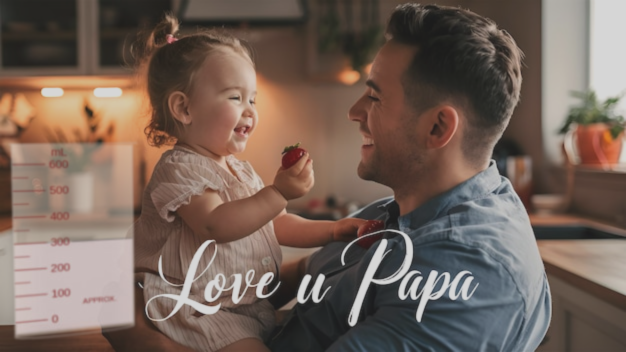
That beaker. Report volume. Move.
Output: 300 mL
